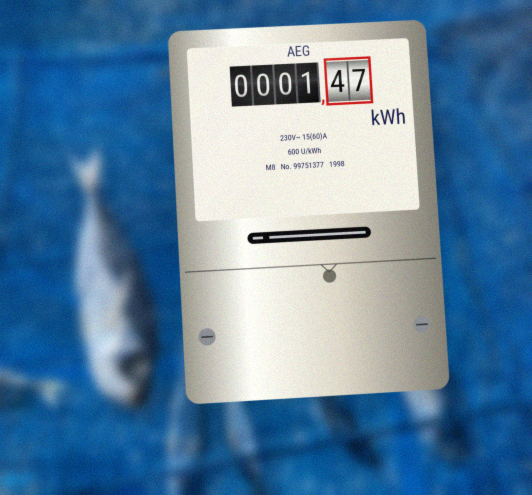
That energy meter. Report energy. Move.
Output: 1.47 kWh
